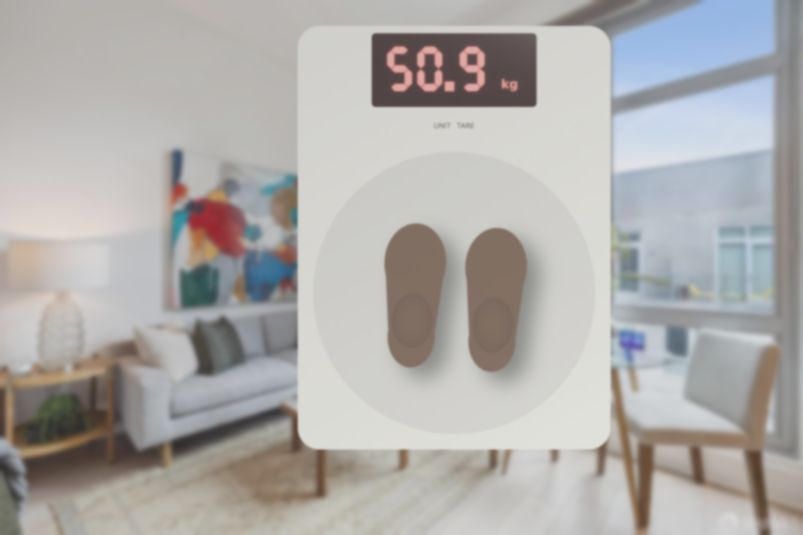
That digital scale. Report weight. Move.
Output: 50.9 kg
